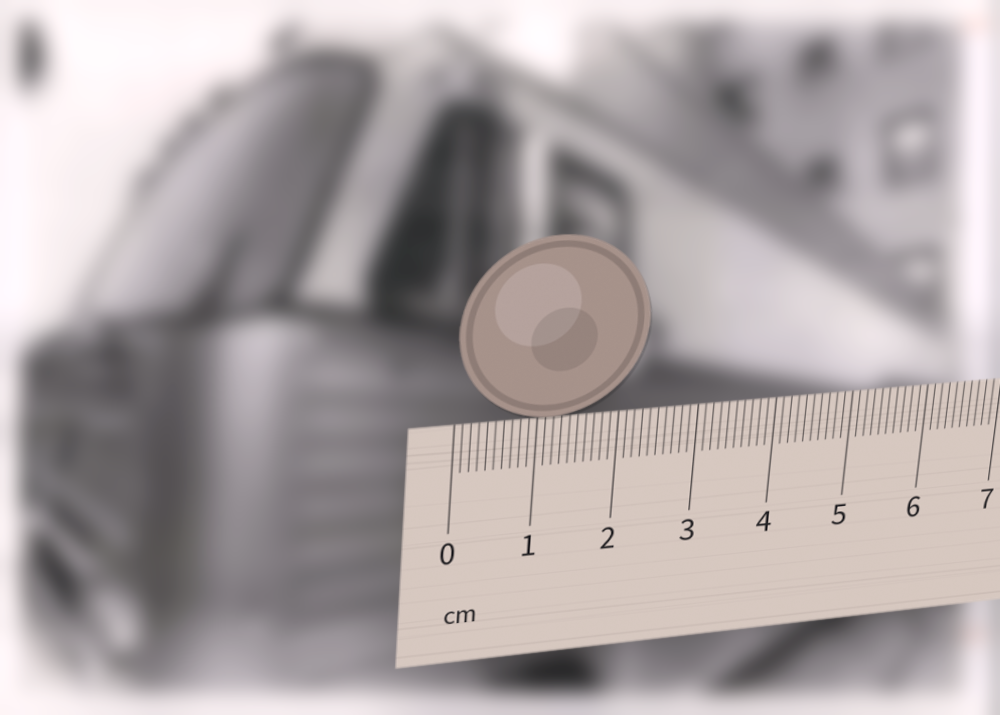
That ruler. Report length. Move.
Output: 2.3 cm
